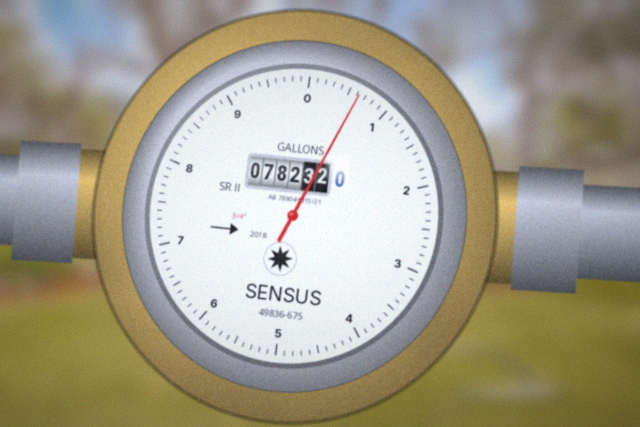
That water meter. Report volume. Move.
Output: 782320.6 gal
